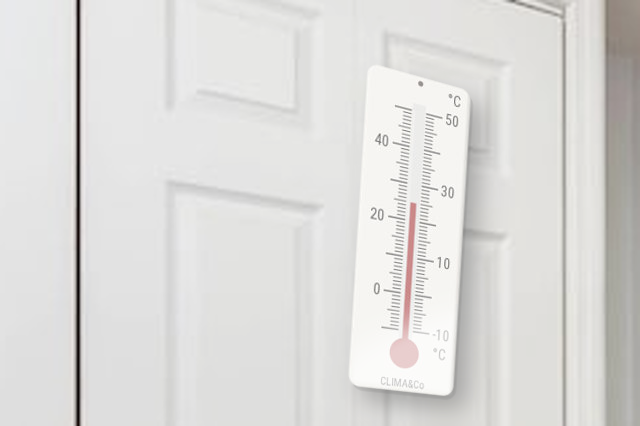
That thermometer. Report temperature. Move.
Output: 25 °C
